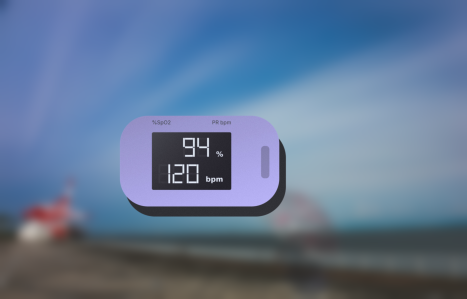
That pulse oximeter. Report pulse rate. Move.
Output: 120 bpm
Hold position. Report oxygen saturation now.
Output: 94 %
